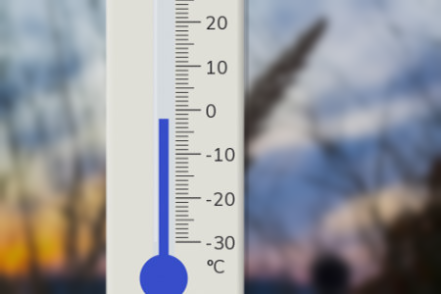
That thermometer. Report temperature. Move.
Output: -2 °C
